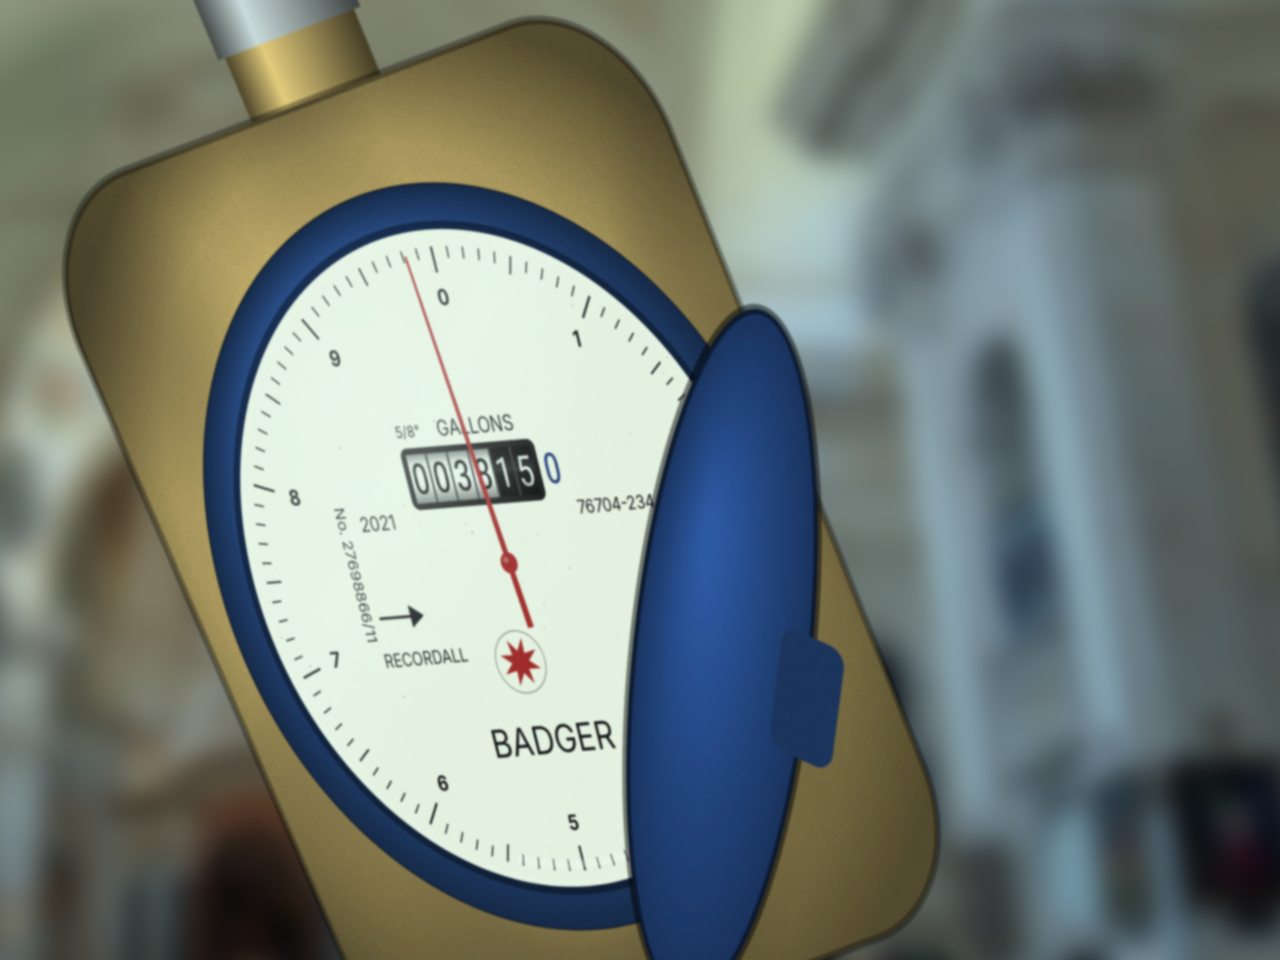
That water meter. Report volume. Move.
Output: 38149.8 gal
